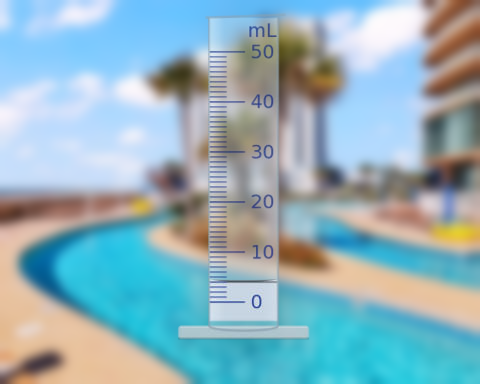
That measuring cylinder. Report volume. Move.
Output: 4 mL
